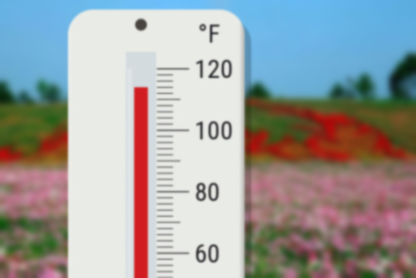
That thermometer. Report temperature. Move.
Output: 114 °F
